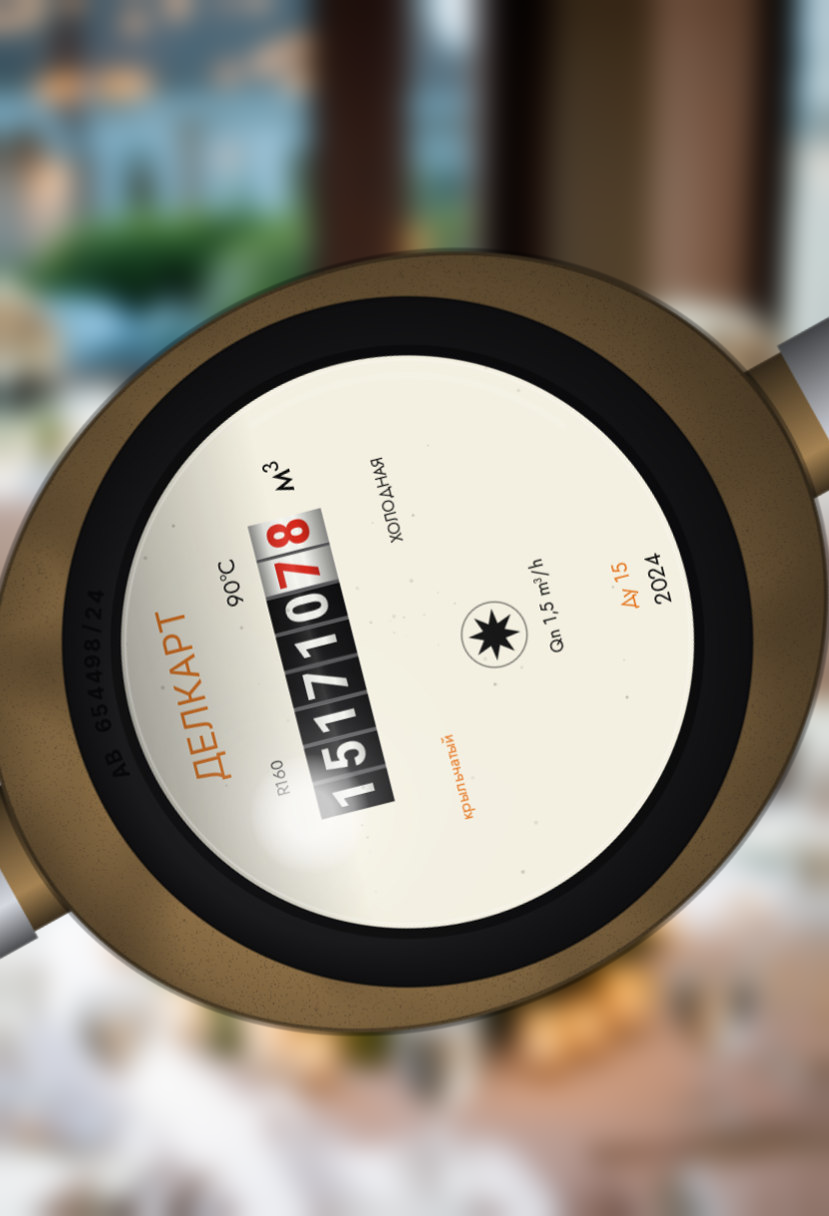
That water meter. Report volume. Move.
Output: 151710.78 m³
